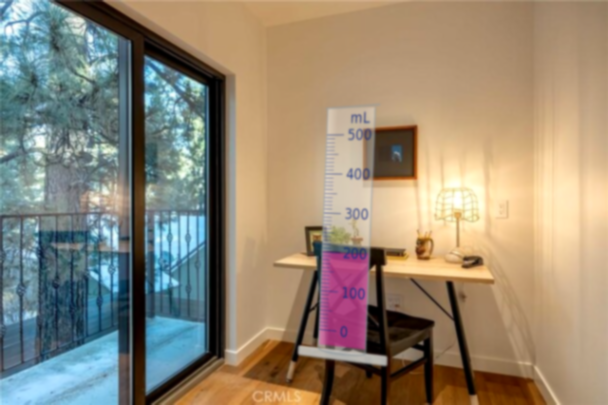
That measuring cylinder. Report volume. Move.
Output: 200 mL
